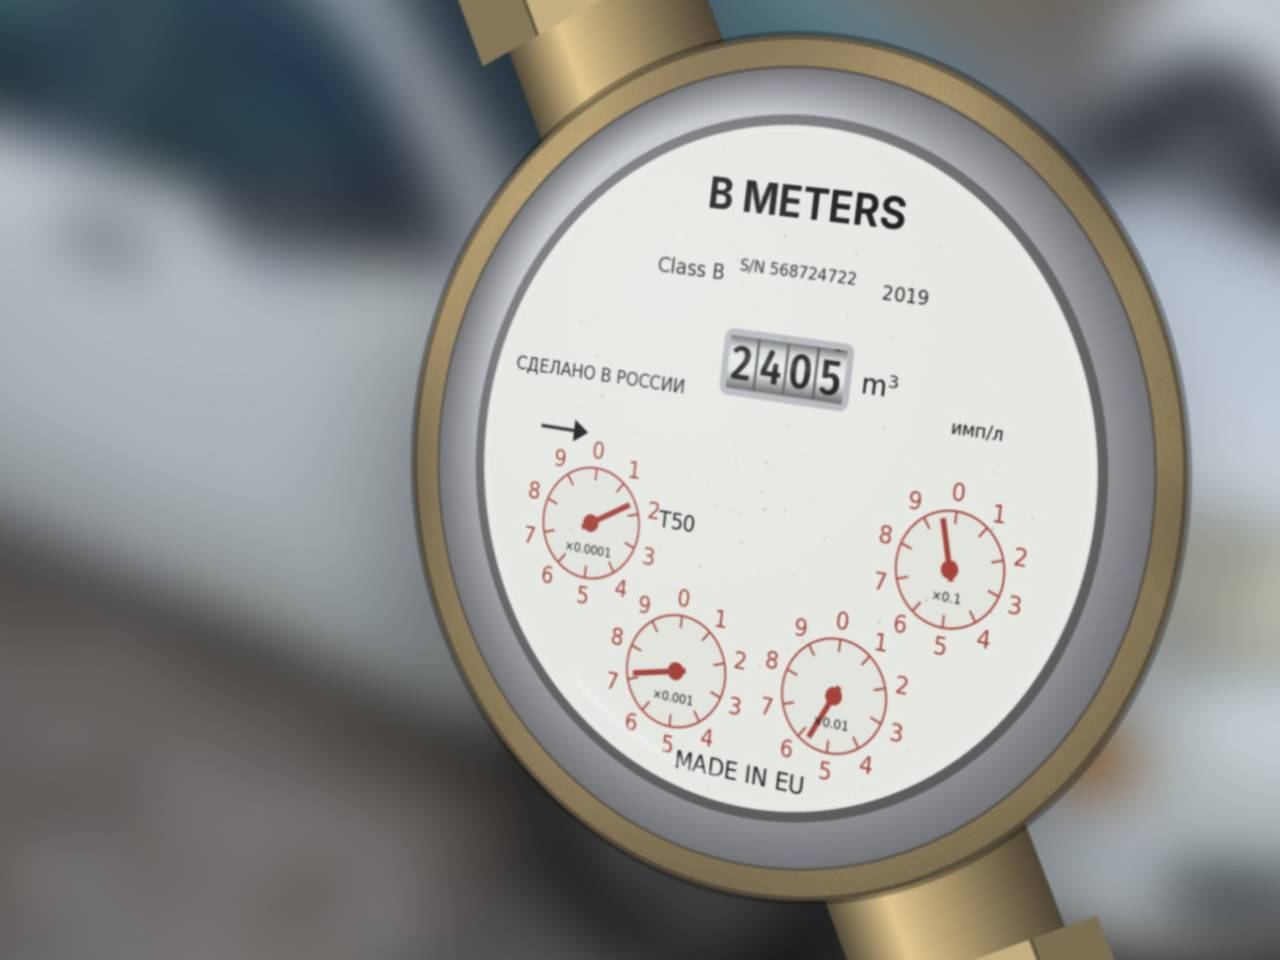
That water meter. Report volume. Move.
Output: 2404.9571 m³
